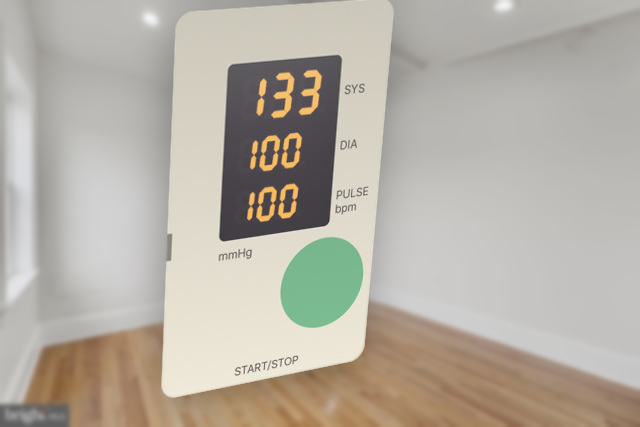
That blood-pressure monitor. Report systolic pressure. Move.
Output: 133 mmHg
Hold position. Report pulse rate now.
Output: 100 bpm
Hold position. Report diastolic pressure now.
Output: 100 mmHg
